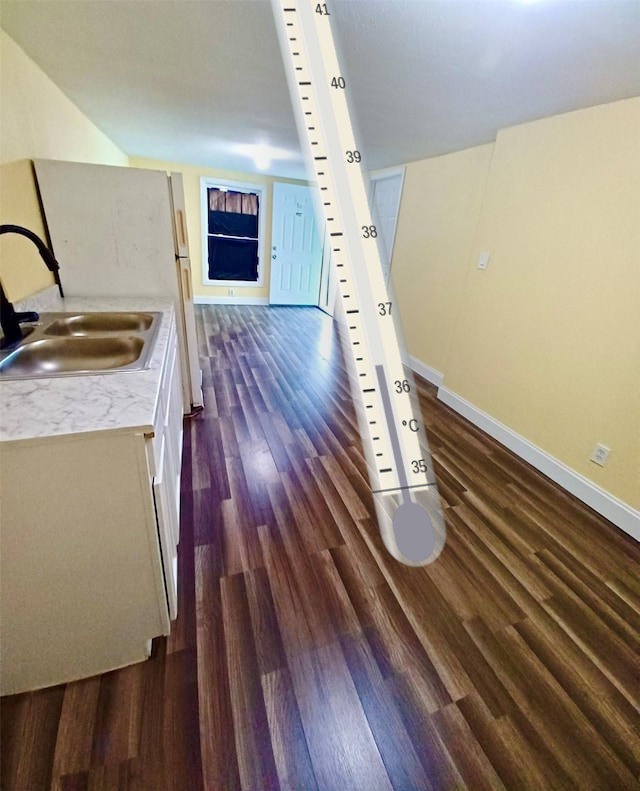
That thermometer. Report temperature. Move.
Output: 36.3 °C
